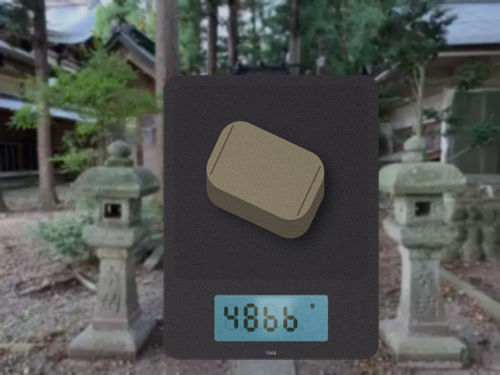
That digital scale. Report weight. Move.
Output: 4866 g
